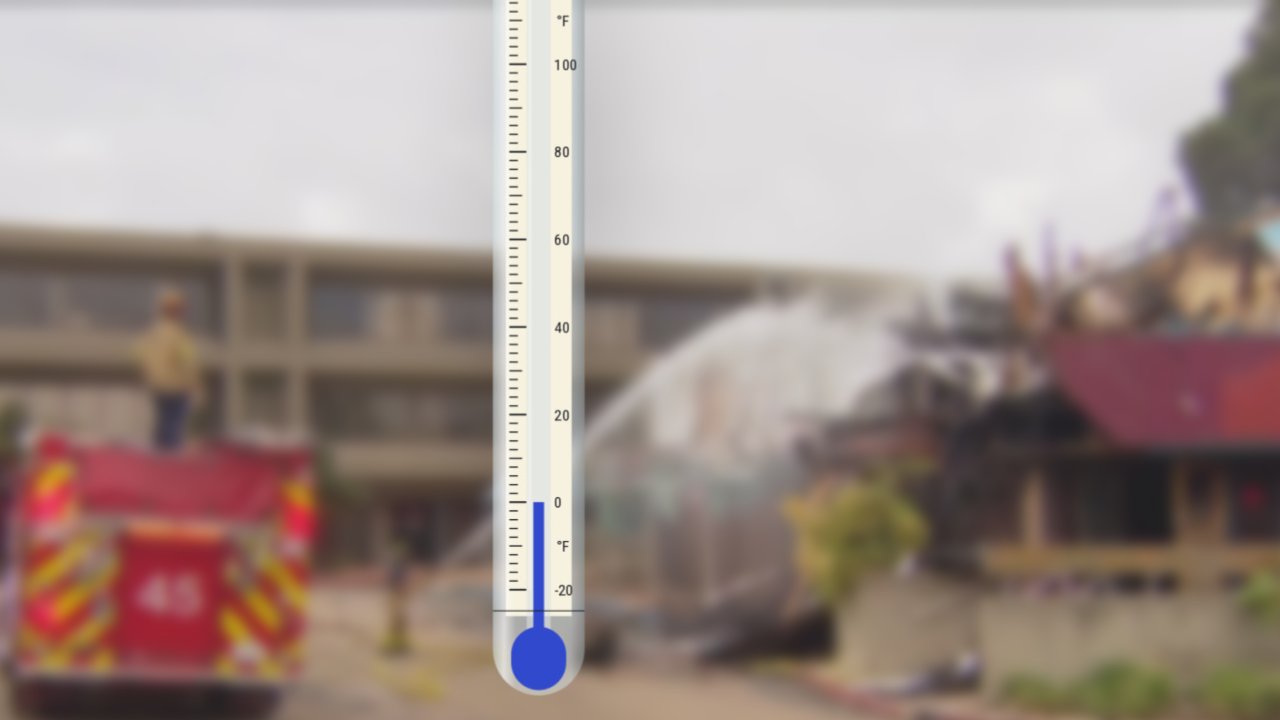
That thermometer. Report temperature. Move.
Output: 0 °F
